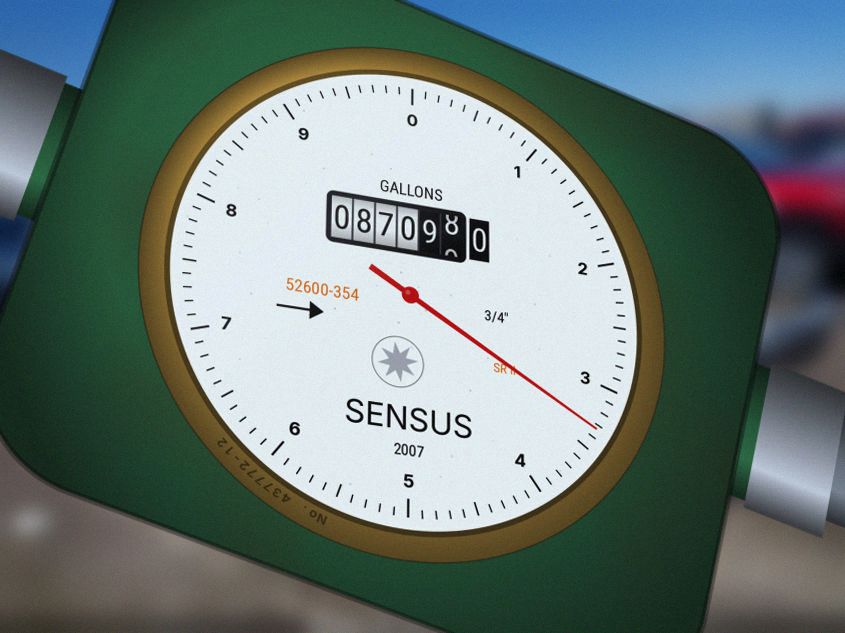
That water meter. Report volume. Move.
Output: 870983.3 gal
